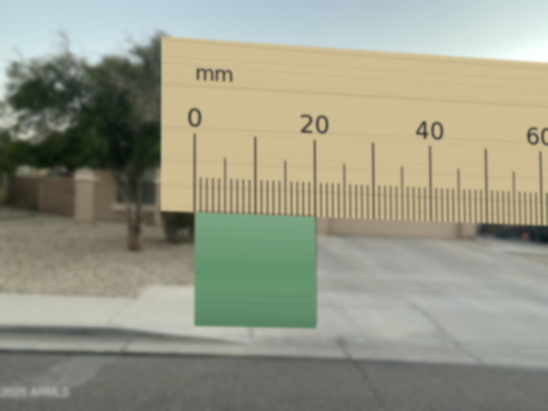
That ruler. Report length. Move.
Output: 20 mm
